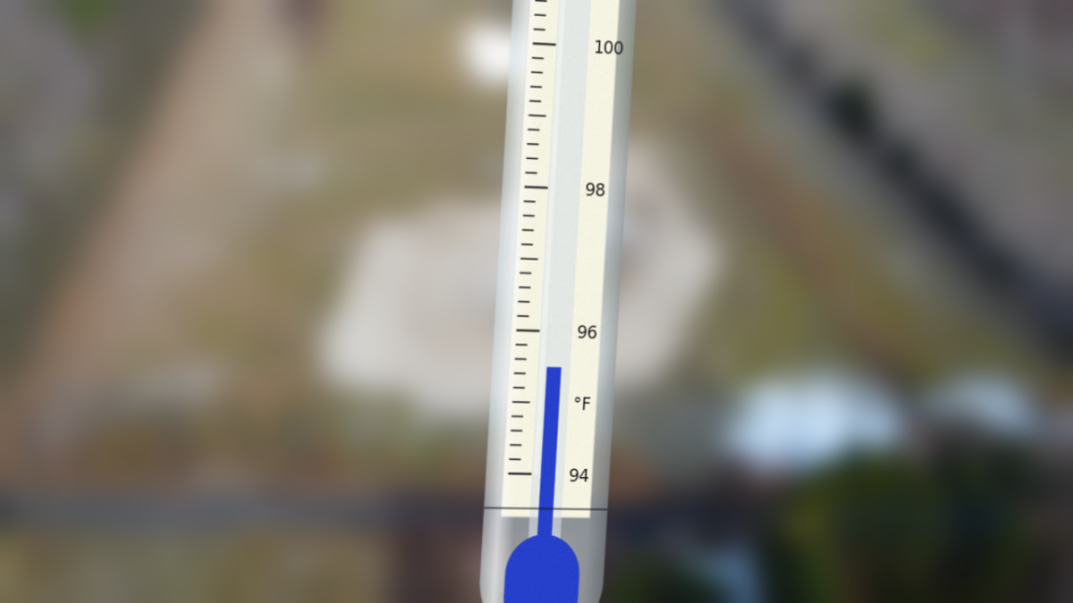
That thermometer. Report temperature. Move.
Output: 95.5 °F
